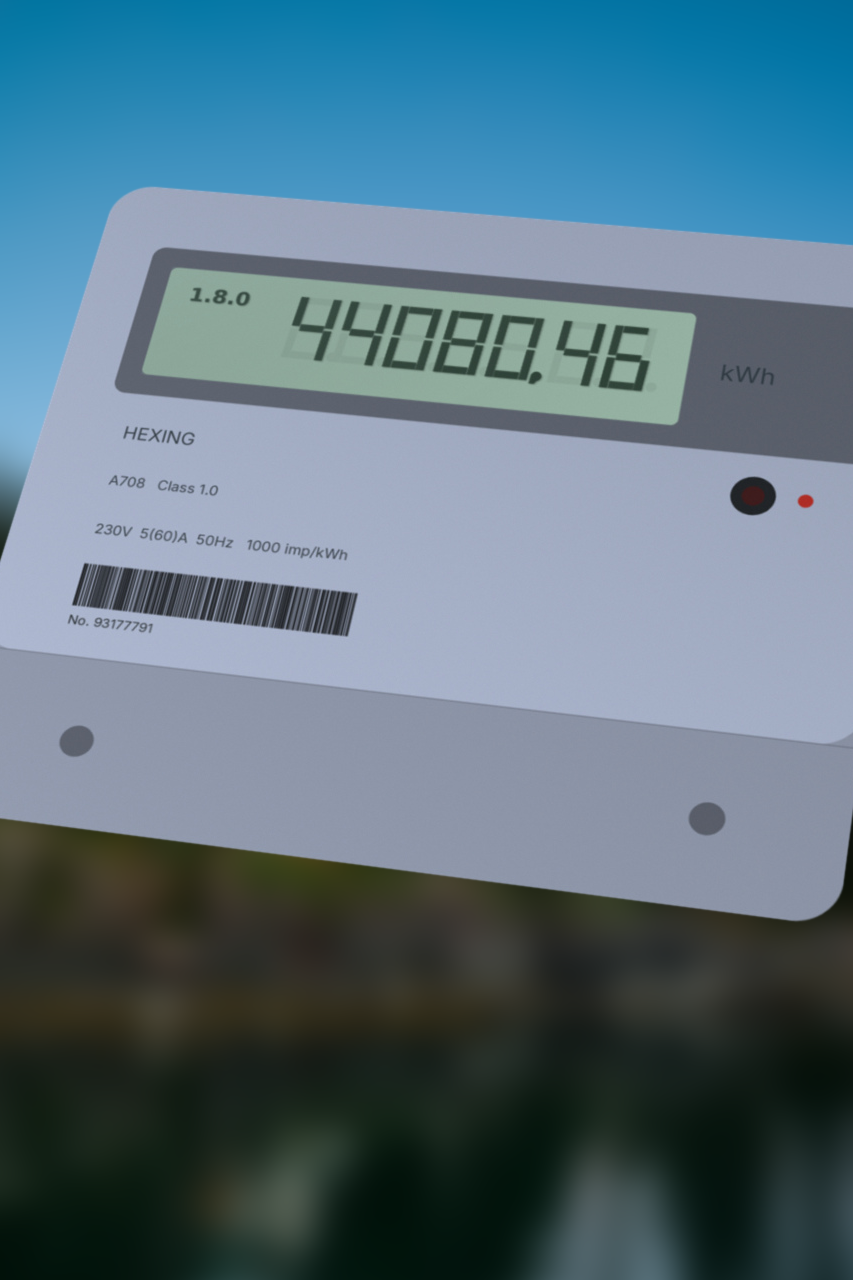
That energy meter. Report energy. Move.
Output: 44080.46 kWh
